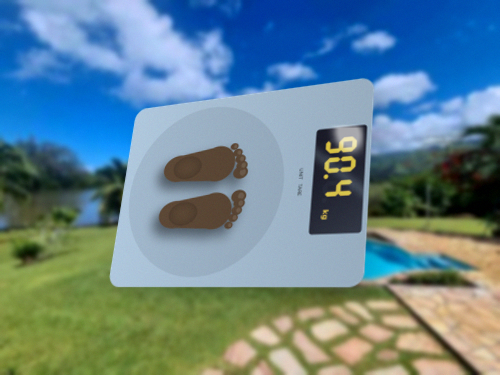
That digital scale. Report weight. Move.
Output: 90.4 kg
